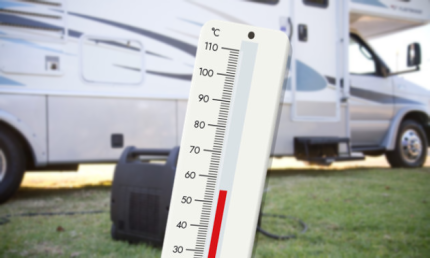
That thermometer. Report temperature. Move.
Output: 55 °C
